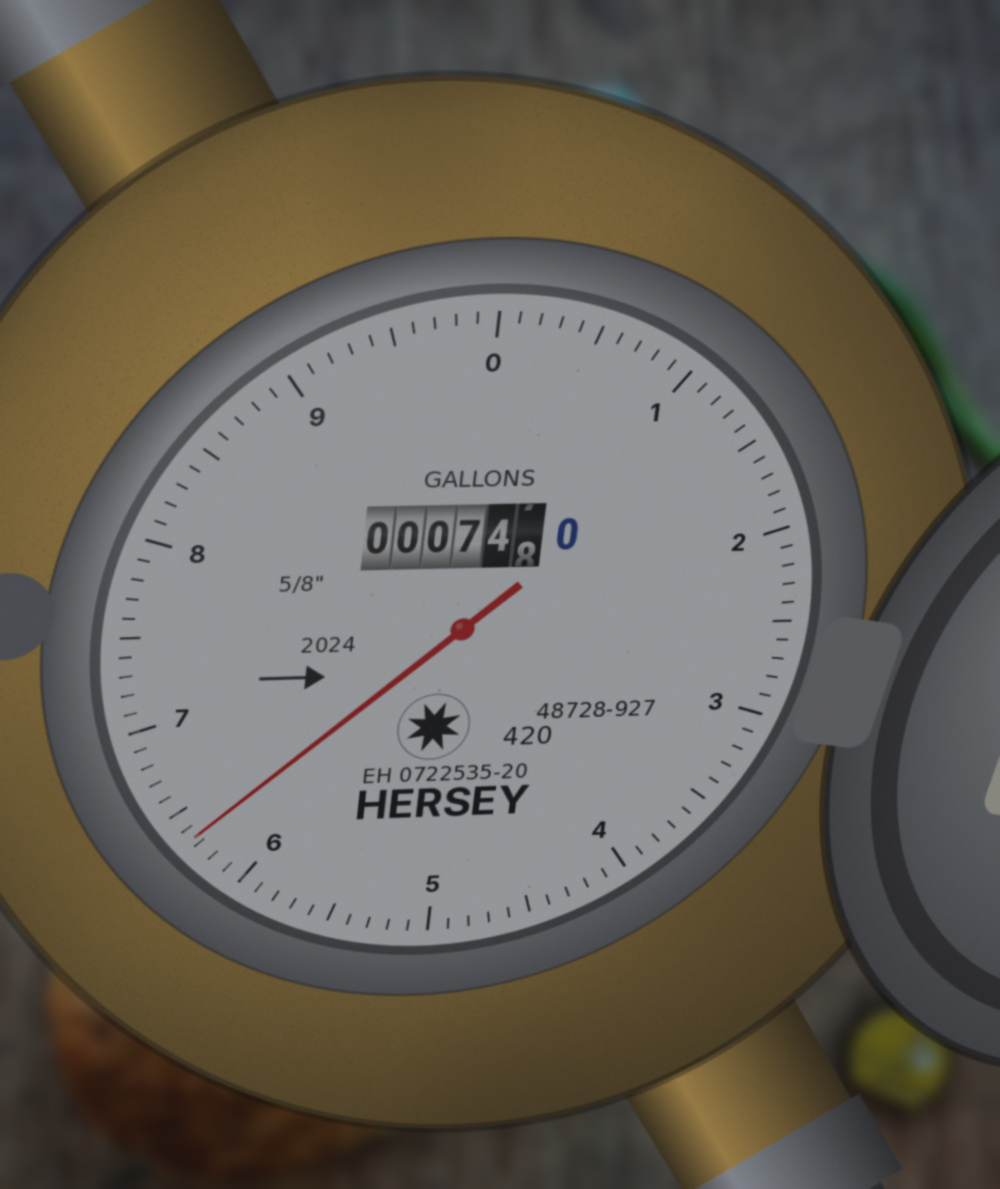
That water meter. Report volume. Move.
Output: 7476.3 gal
